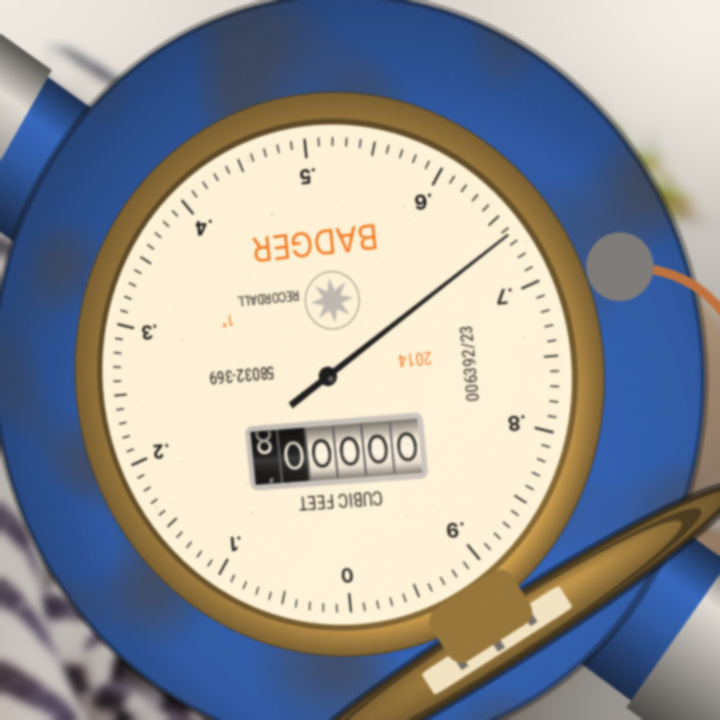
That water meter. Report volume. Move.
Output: 7.66 ft³
